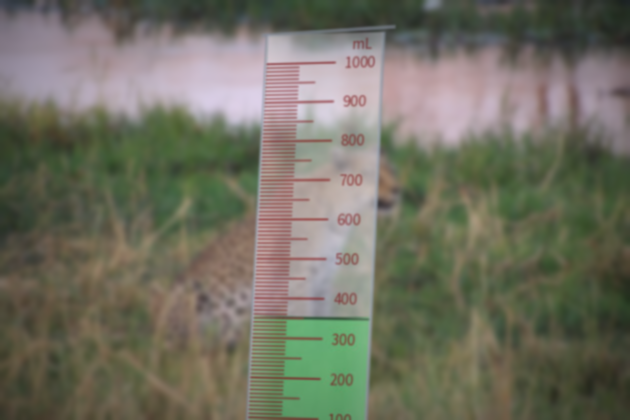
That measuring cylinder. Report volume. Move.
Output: 350 mL
